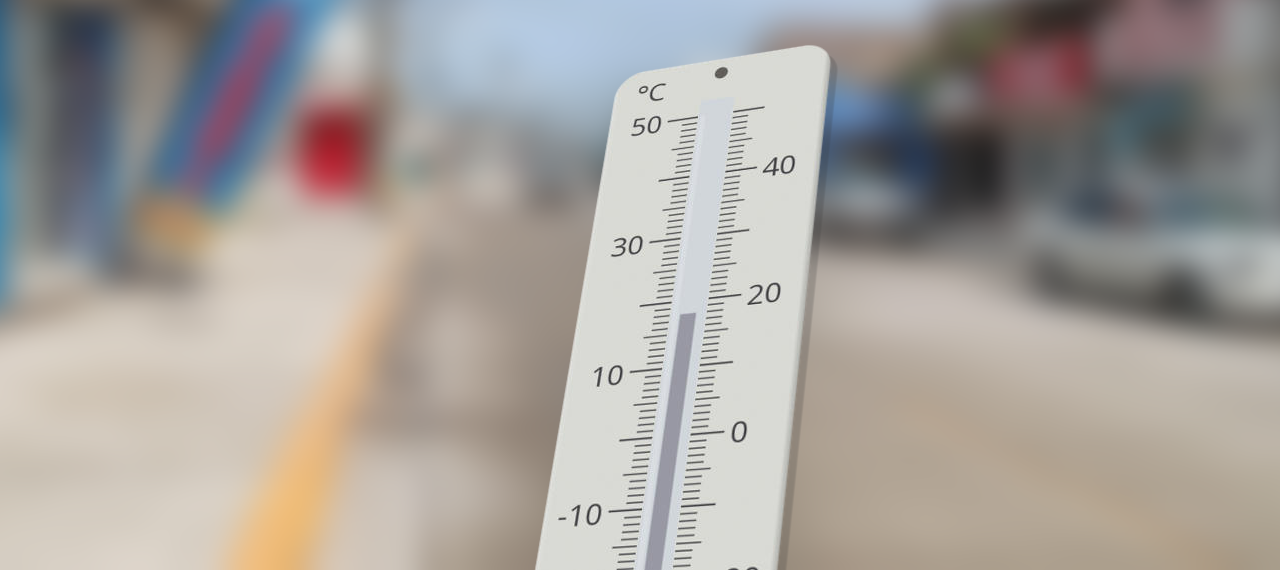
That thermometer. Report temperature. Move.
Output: 18 °C
